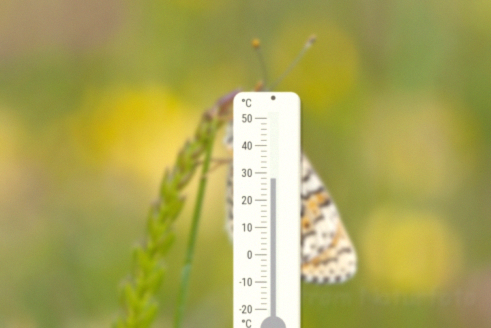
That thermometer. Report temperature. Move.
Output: 28 °C
